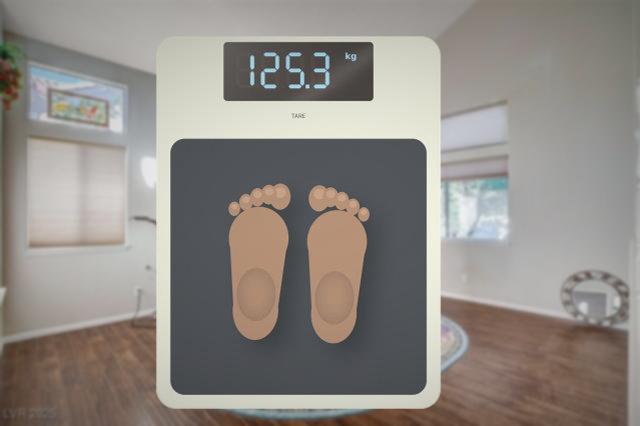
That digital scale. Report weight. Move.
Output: 125.3 kg
